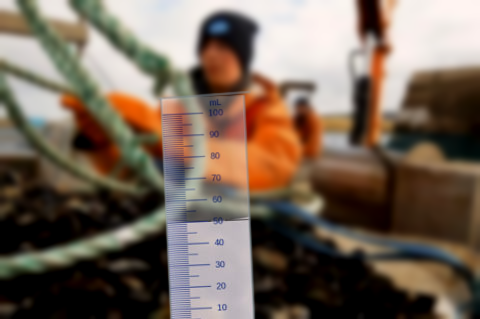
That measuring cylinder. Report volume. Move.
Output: 50 mL
